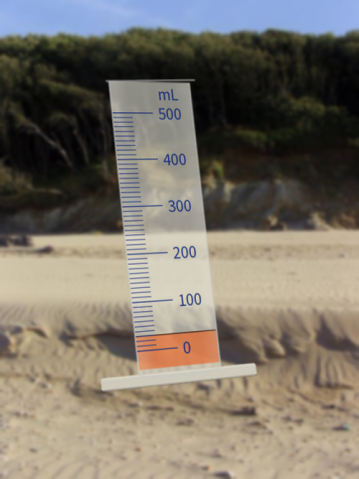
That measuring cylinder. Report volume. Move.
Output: 30 mL
